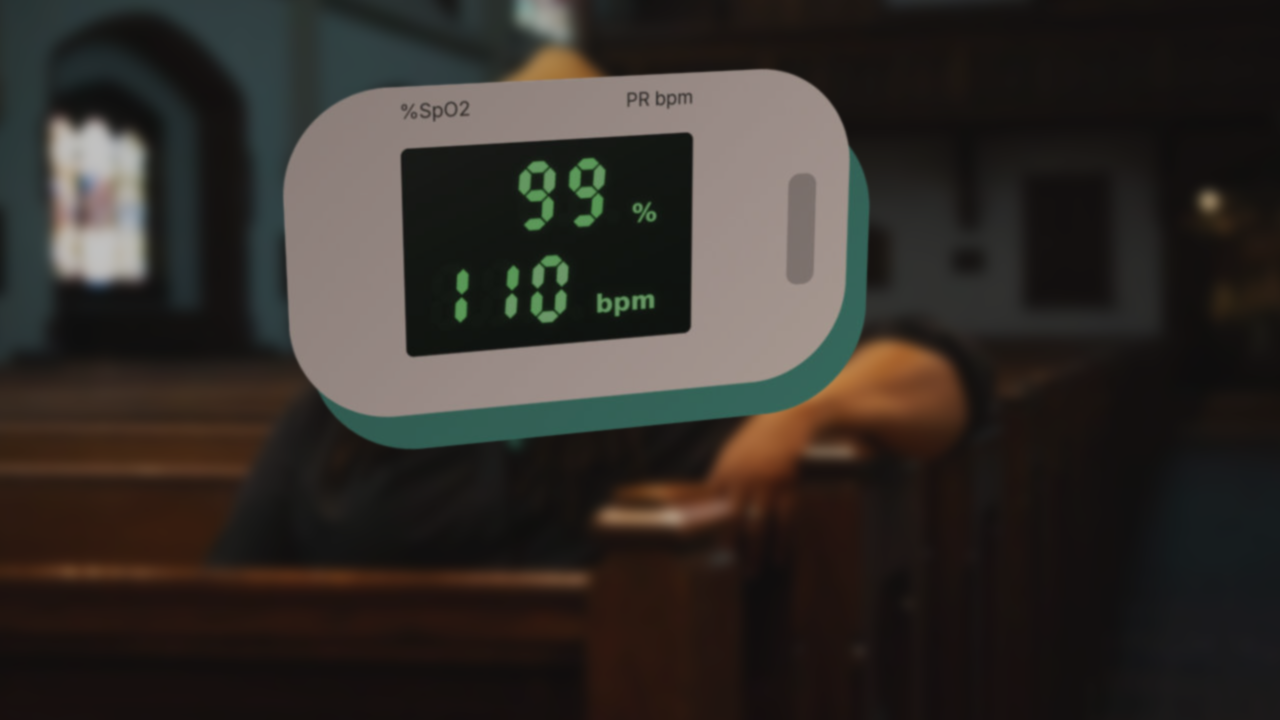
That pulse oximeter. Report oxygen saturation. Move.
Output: 99 %
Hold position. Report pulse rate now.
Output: 110 bpm
